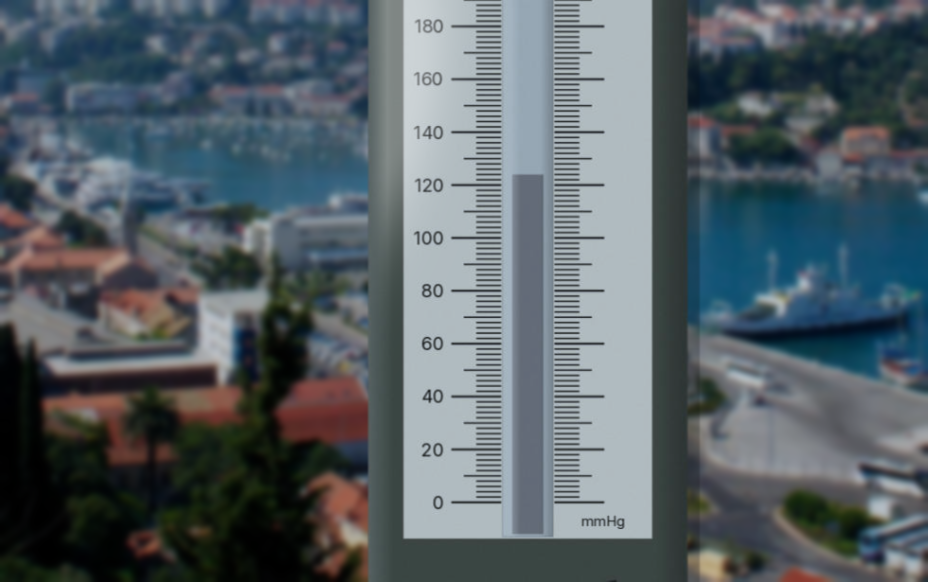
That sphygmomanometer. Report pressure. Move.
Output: 124 mmHg
